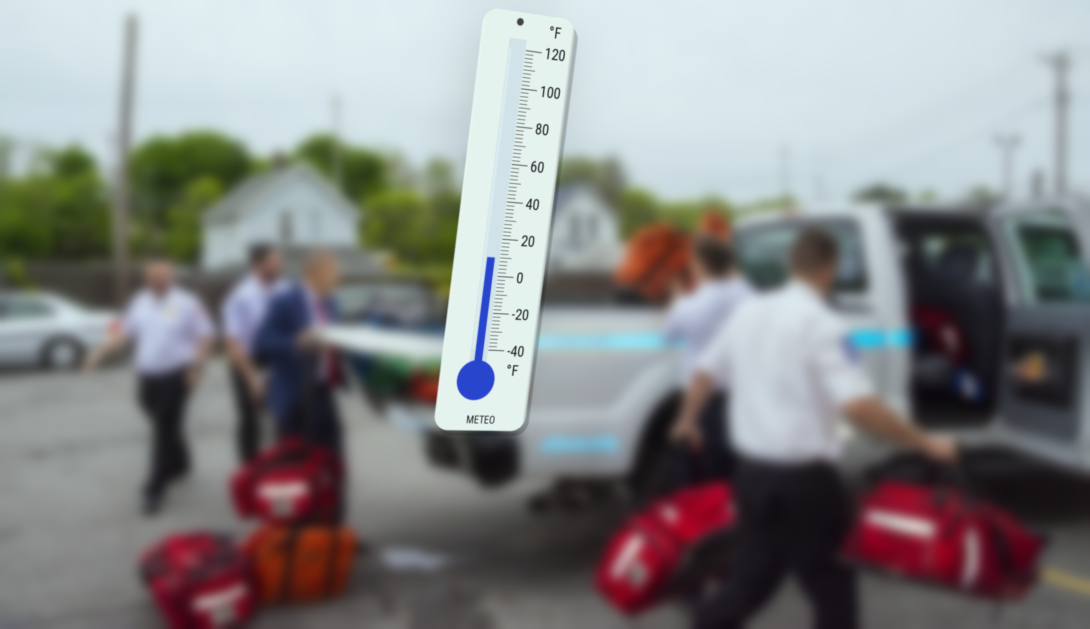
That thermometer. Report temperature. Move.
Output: 10 °F
